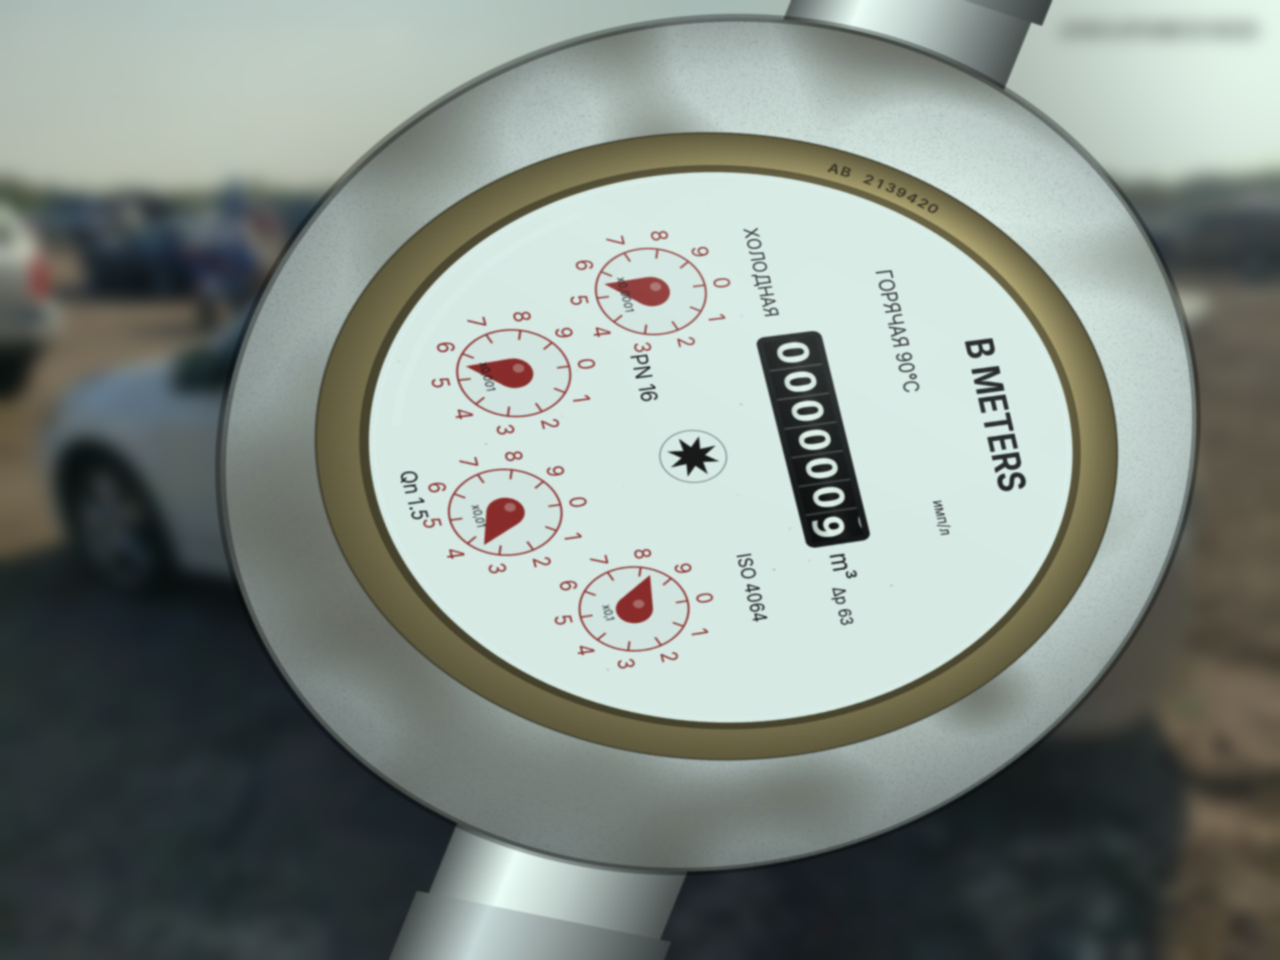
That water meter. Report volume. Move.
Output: 8.8355 m³
